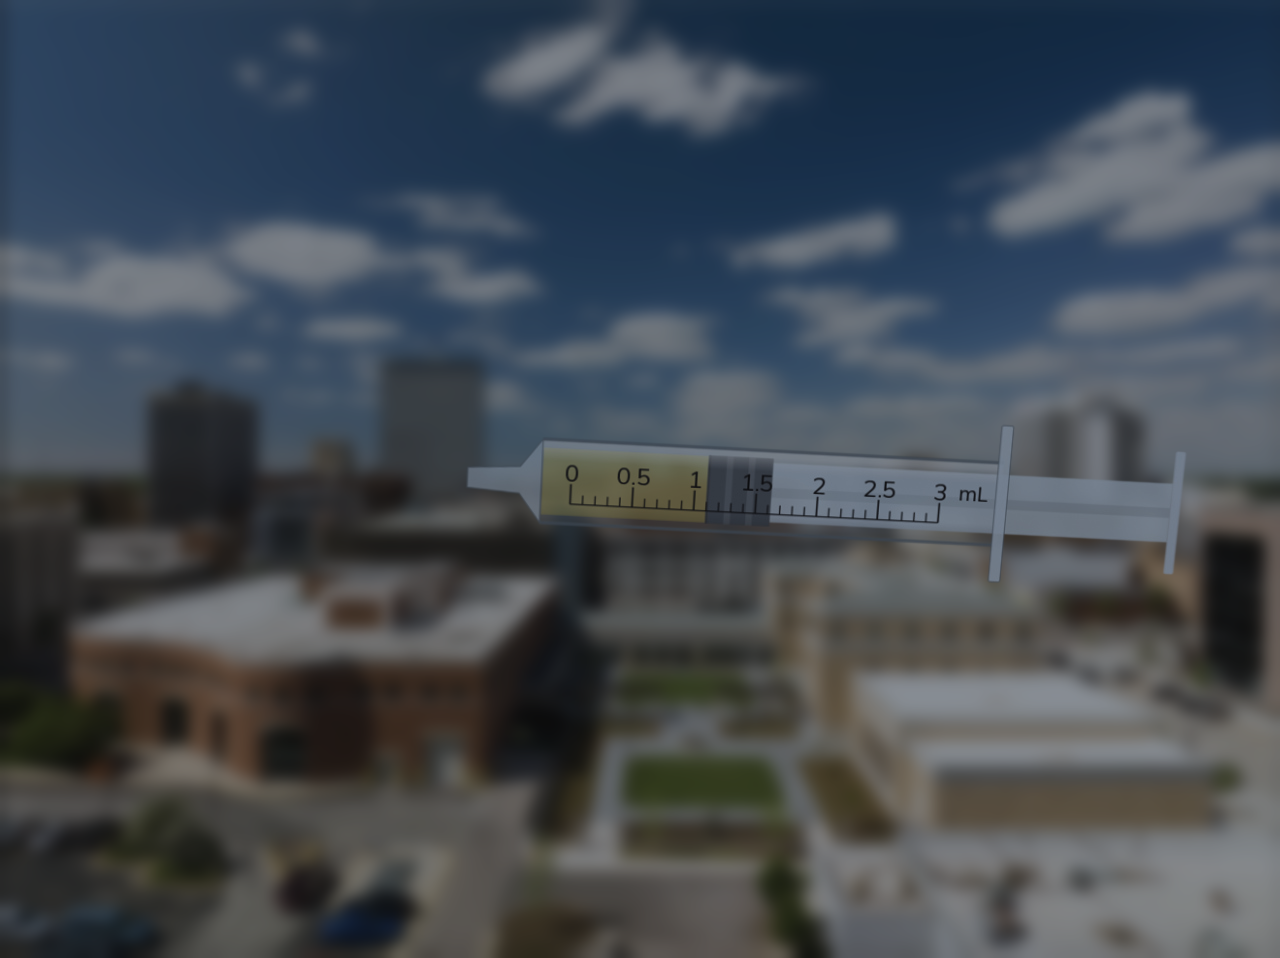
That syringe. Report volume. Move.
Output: 1.1 mL
